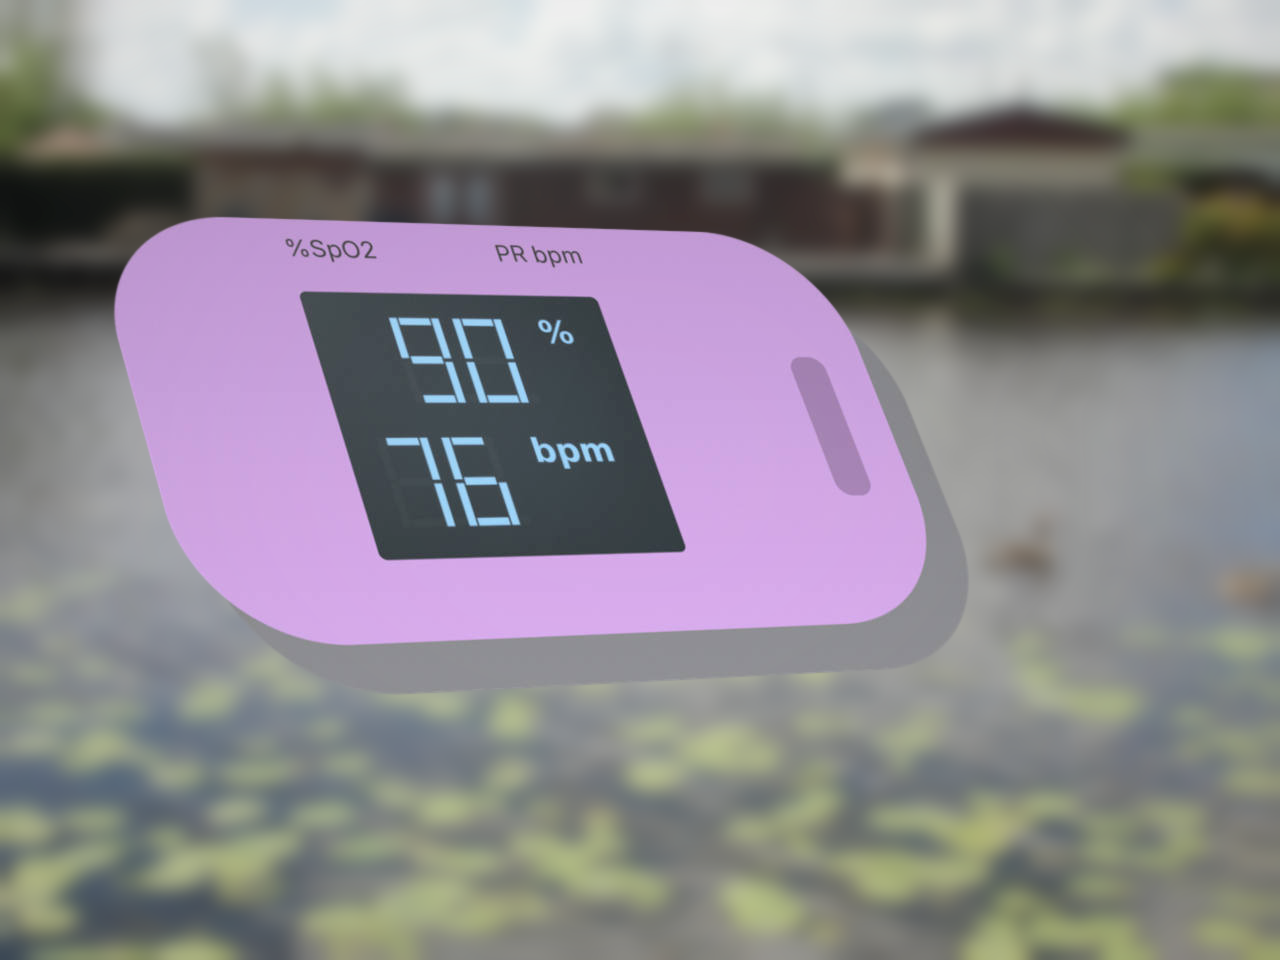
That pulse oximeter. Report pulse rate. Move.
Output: 76 bpm
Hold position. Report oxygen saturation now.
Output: 90 %
